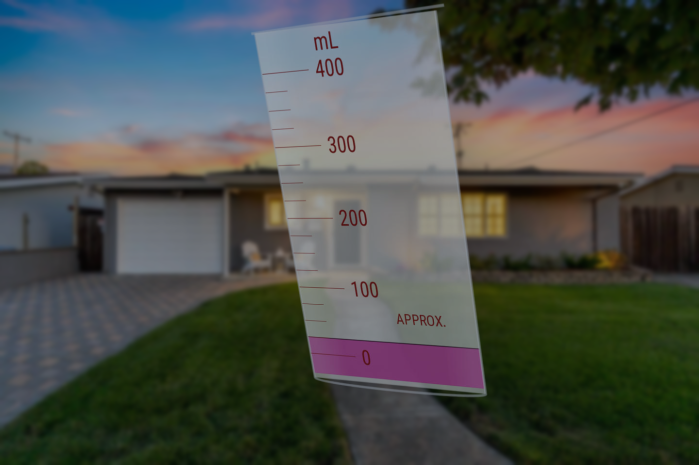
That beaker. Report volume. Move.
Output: 25 mL
